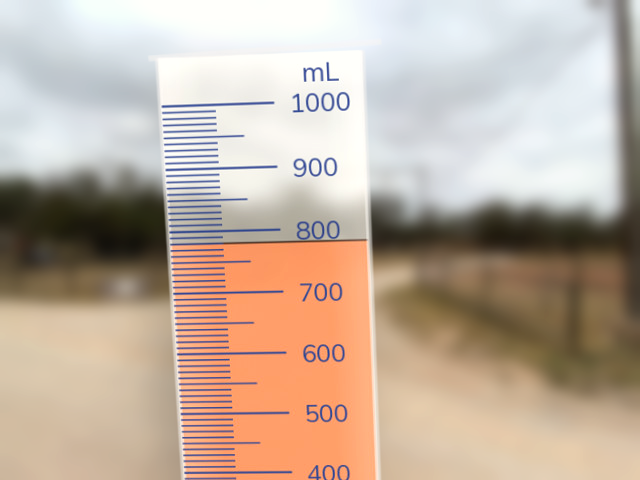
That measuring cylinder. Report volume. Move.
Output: 780 mL
